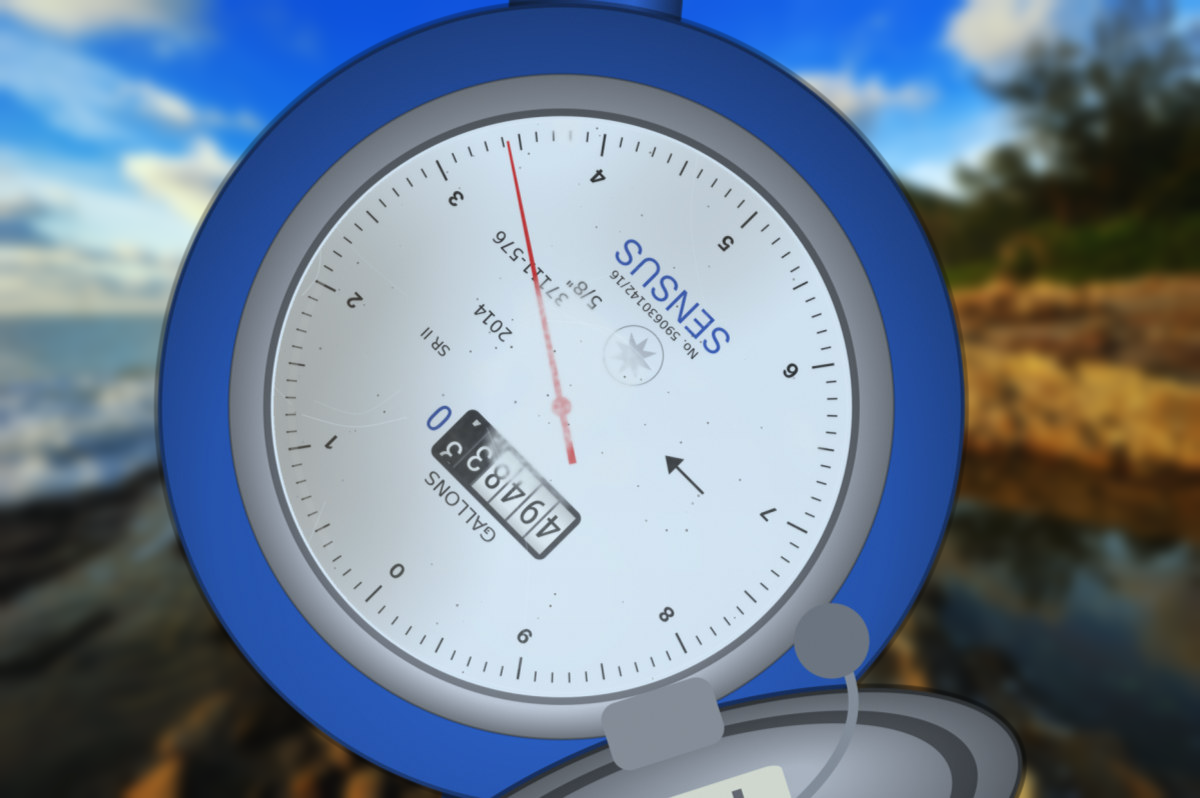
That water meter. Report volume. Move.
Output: 4948333.4 gal
